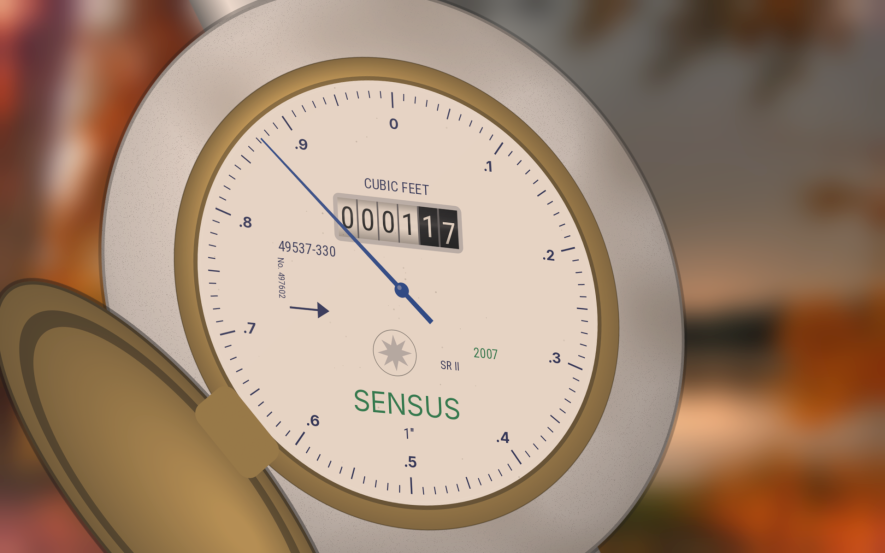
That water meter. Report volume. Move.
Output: 116.87 ft³
